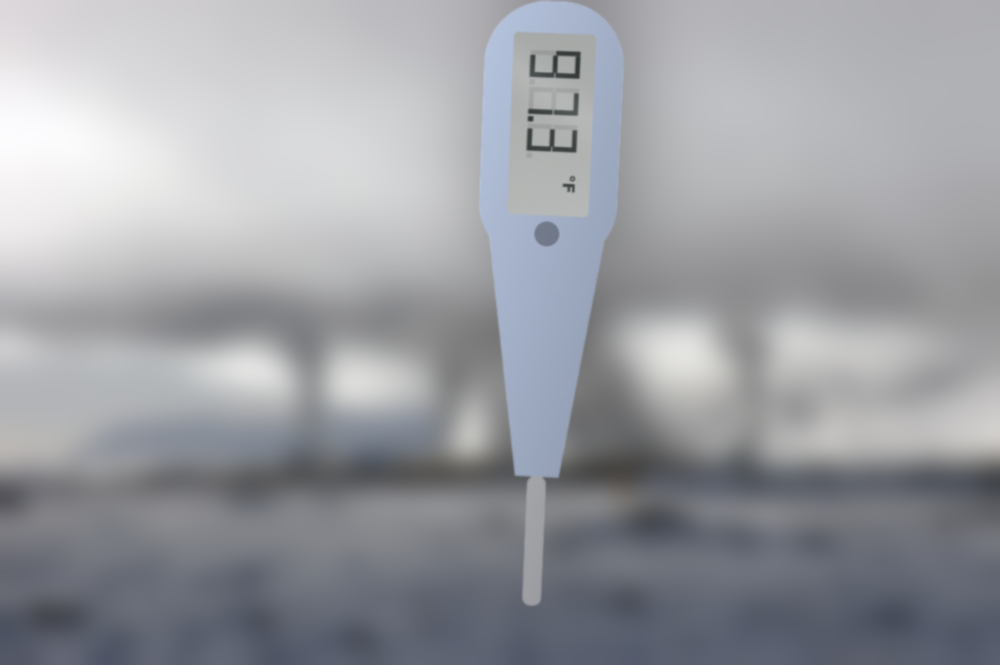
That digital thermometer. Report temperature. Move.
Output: 97.3 °F
